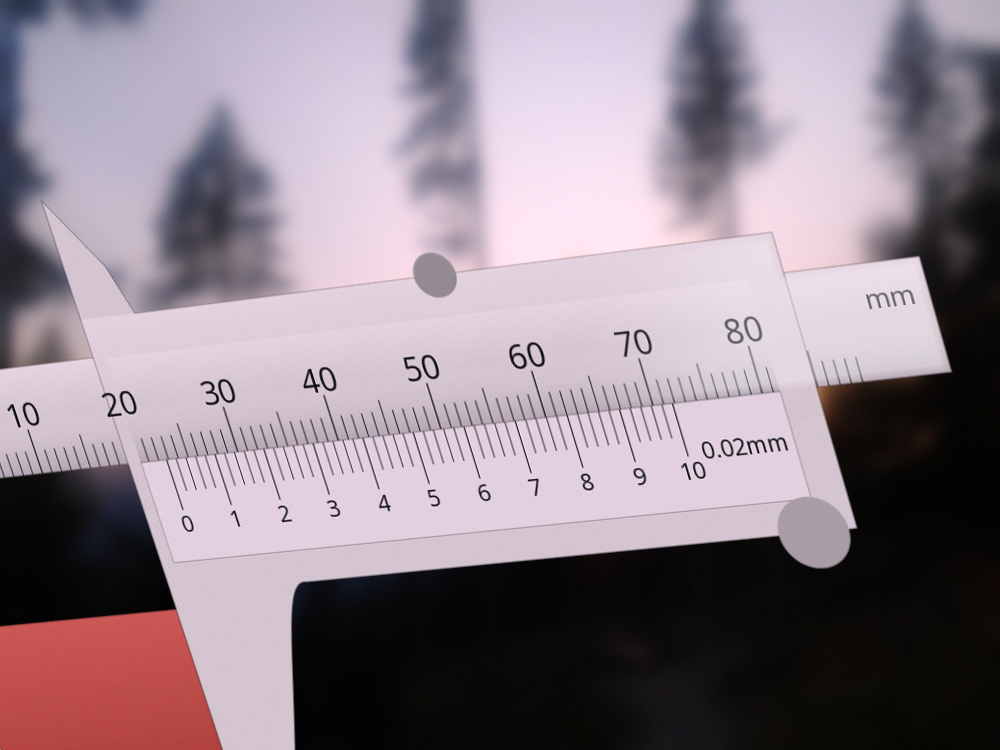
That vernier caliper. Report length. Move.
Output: 22.8 mm
